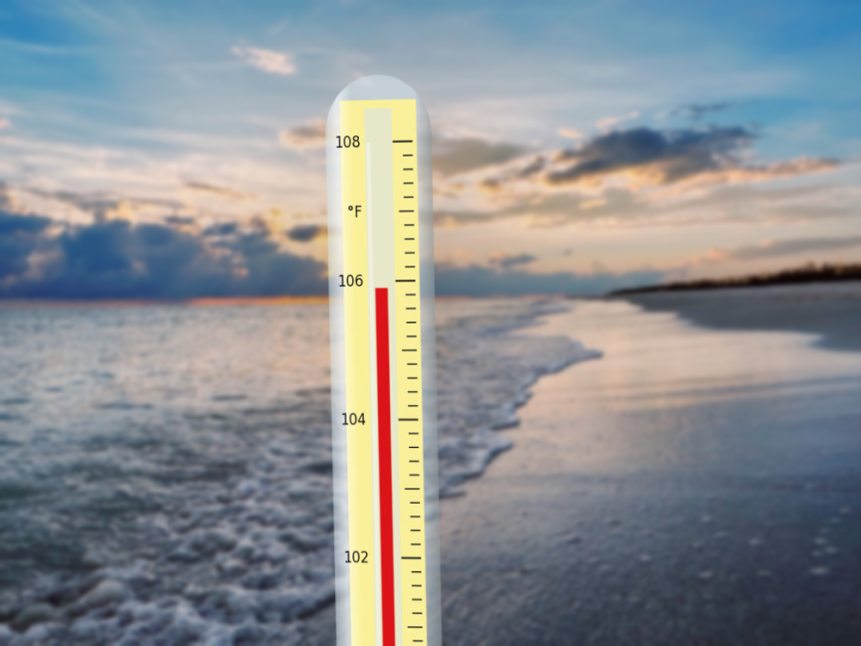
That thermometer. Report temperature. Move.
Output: 105.9 °F
